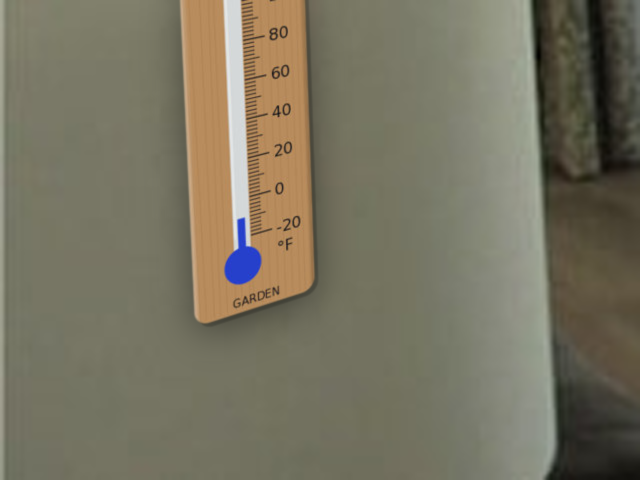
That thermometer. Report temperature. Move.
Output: -10 °F
